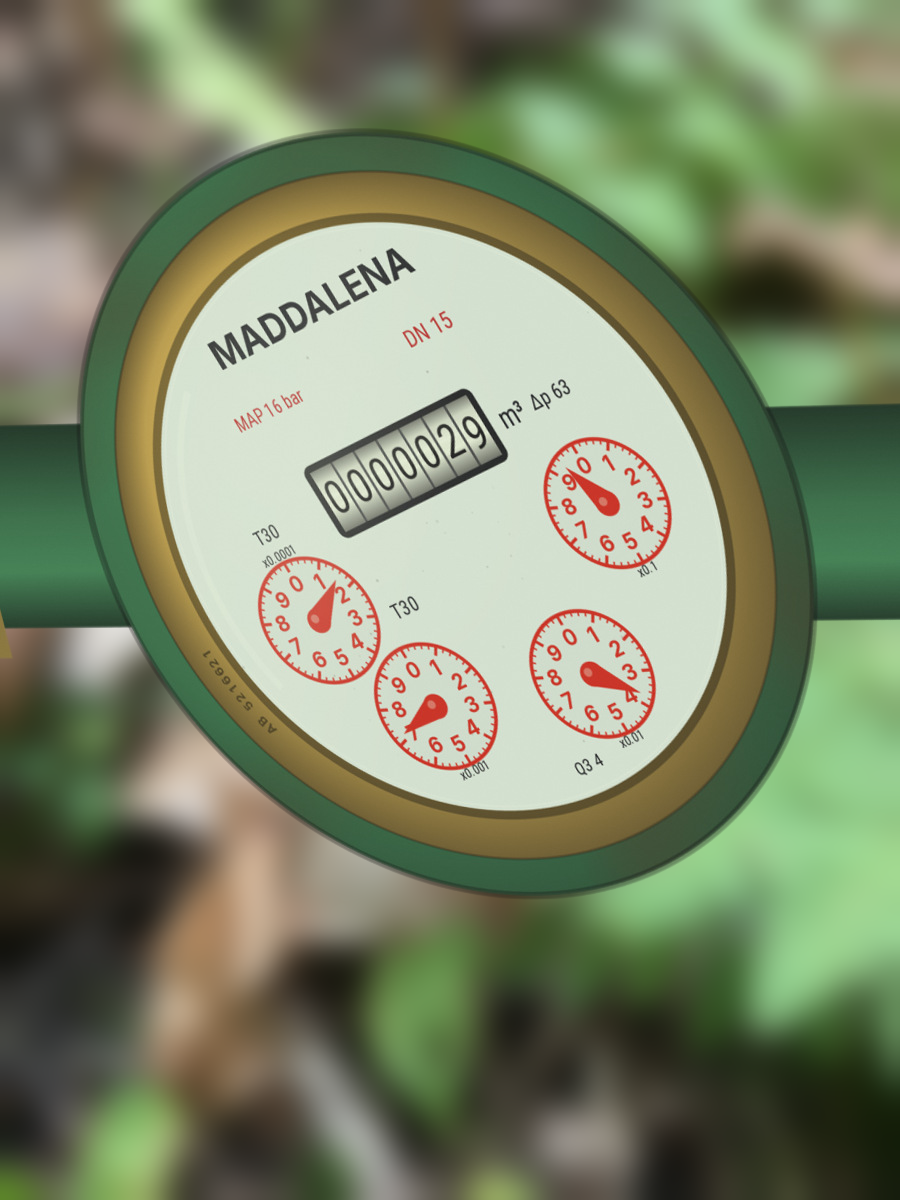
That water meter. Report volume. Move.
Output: 28.9371 m³
